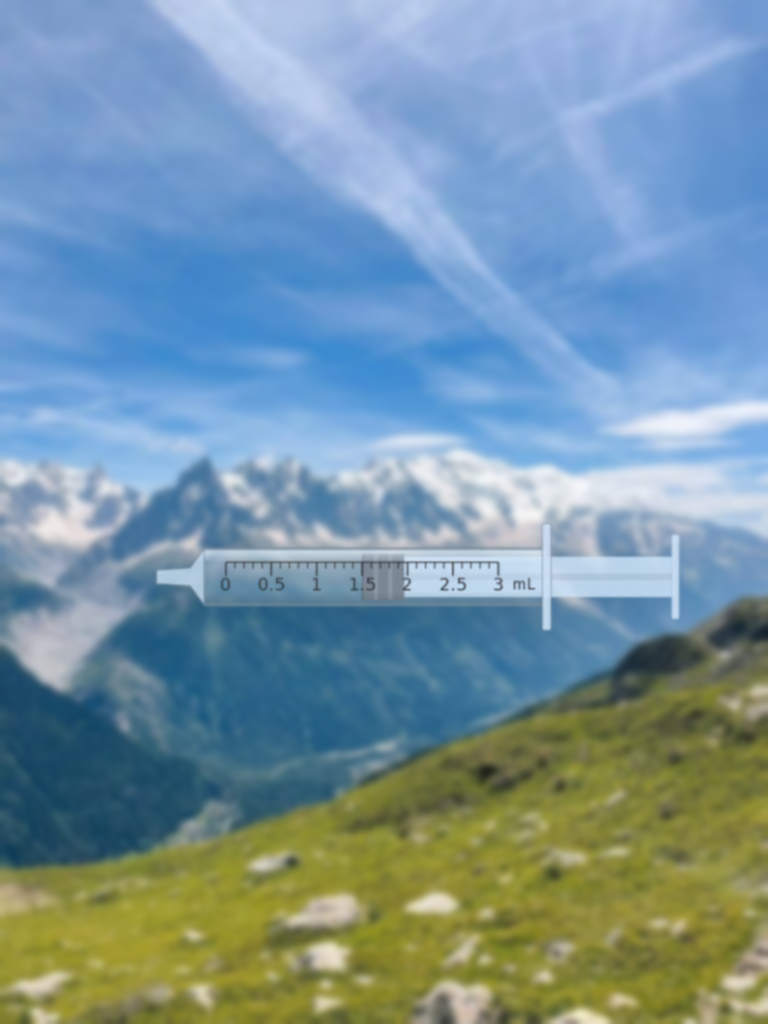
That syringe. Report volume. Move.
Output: 1.5 mL
